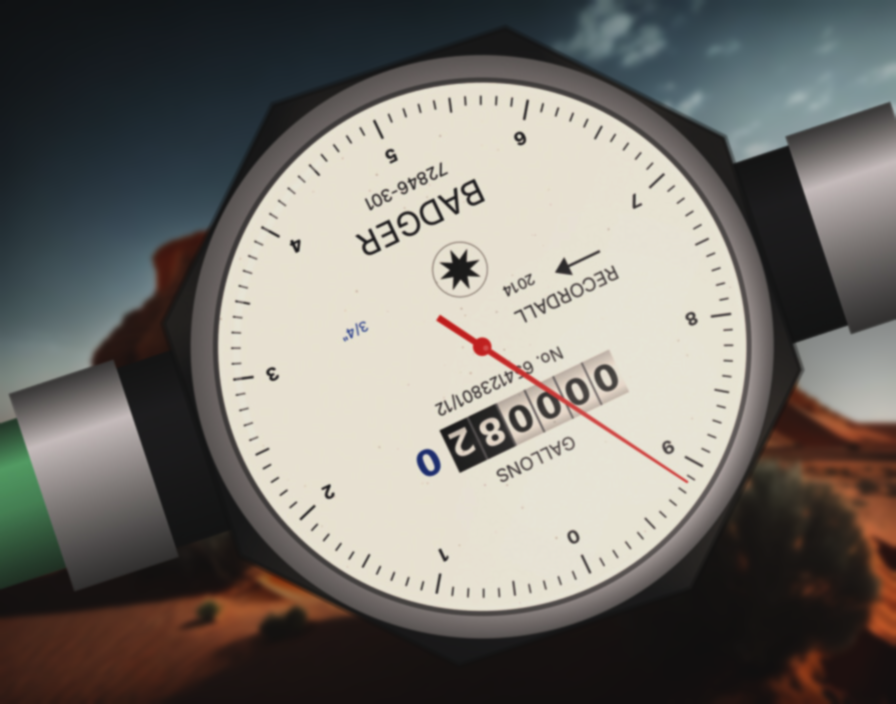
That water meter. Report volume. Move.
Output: 819.1 gal
